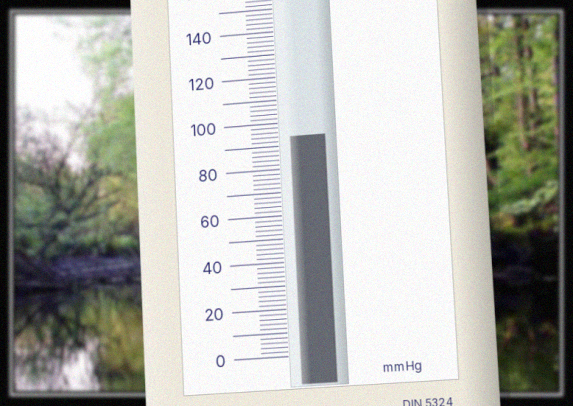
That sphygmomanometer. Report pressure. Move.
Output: 94 mmHg
